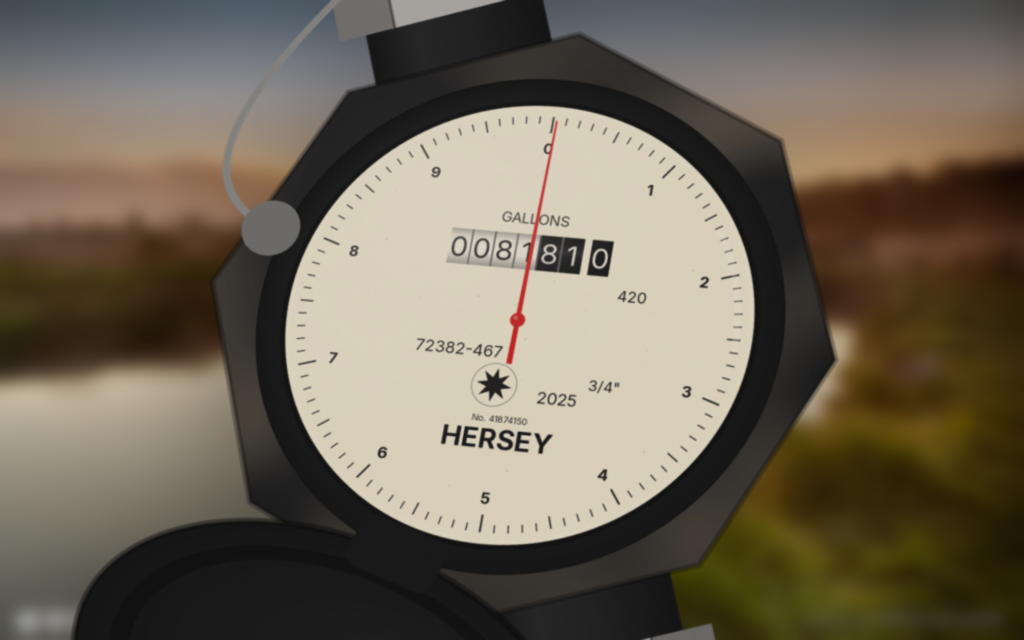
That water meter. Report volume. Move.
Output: 81810.0 gal
